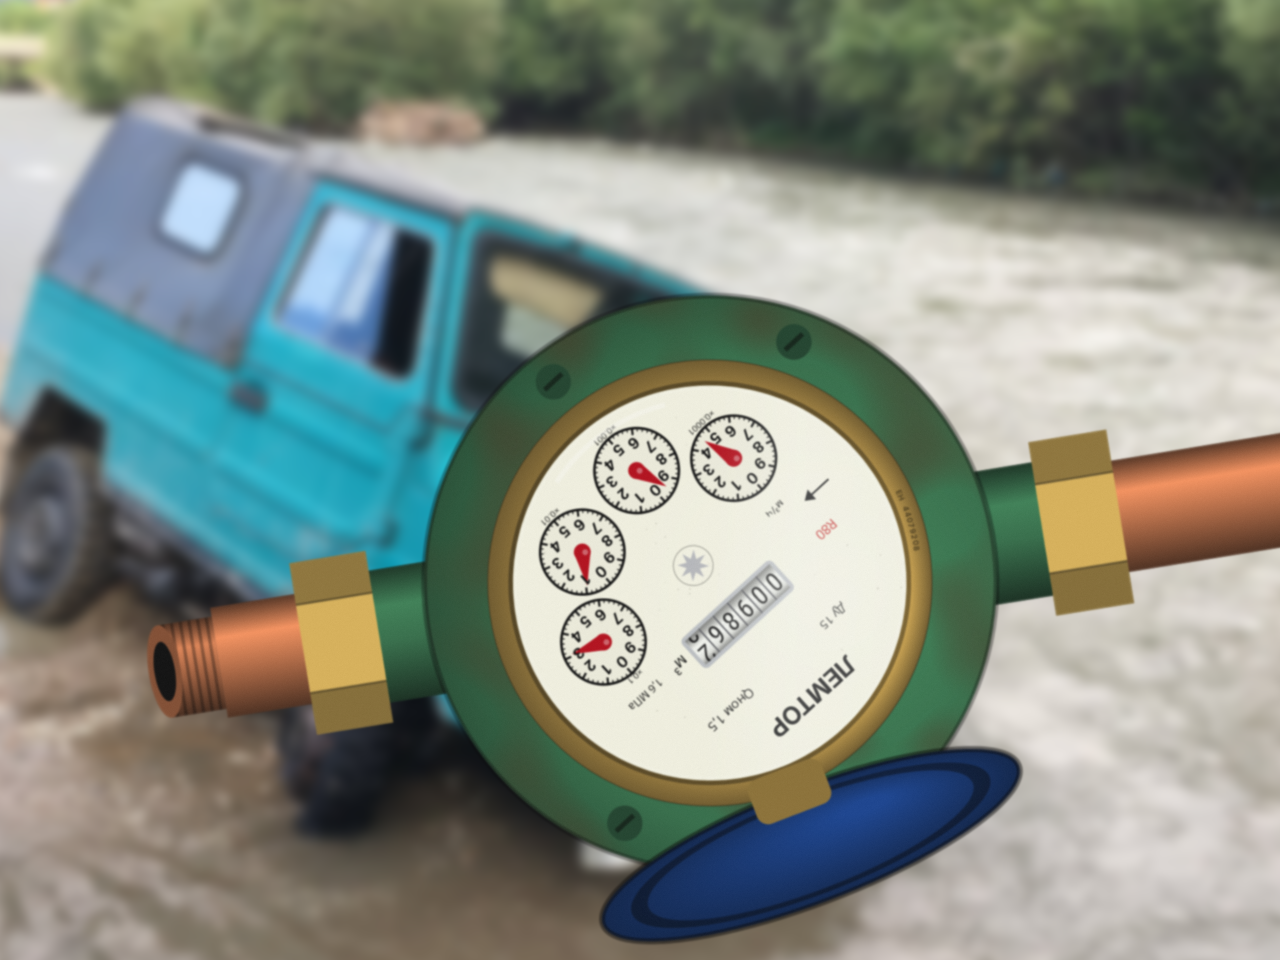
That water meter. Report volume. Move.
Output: 9862.3094 m³
